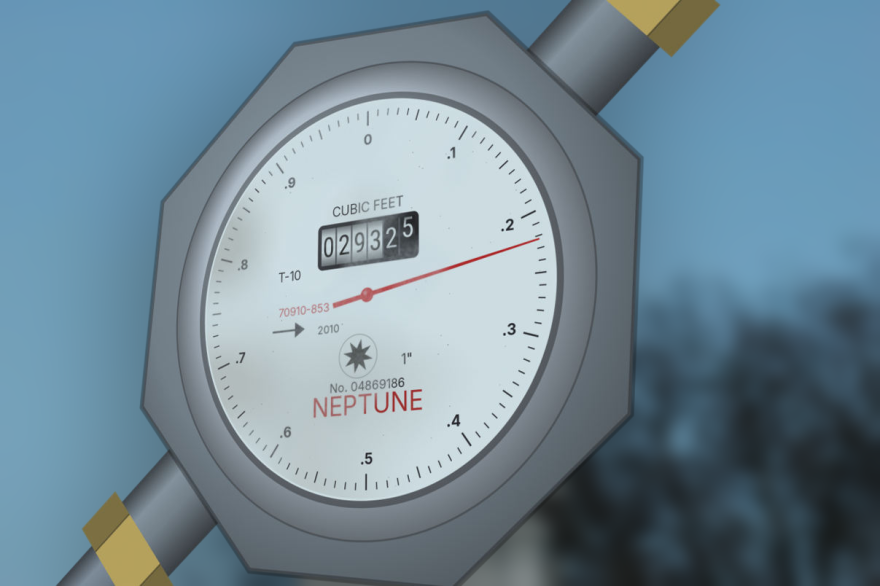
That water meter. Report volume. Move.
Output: 29325.22 ft³
